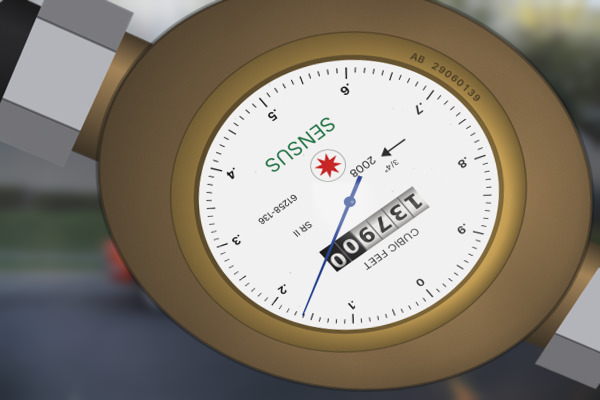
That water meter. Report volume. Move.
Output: 137900.16 ft³
